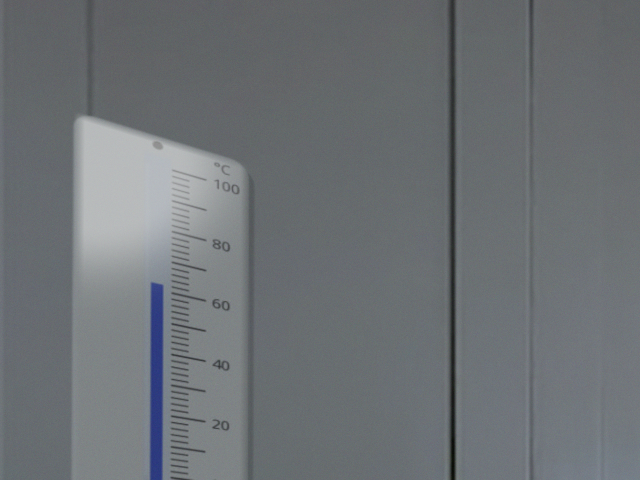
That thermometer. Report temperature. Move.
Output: 62 °C
